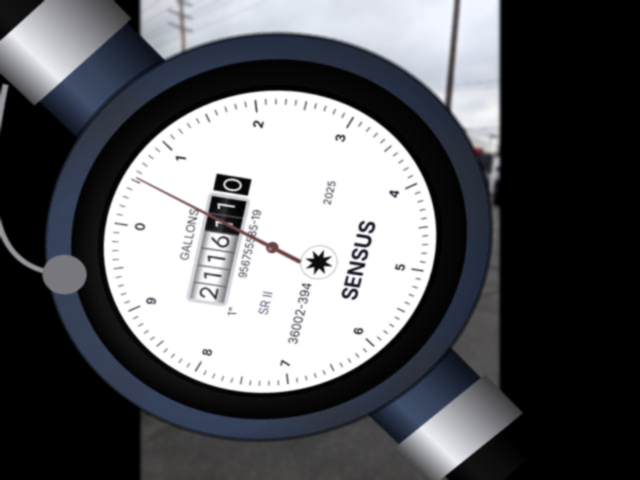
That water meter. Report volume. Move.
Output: 2116110.5 gal
